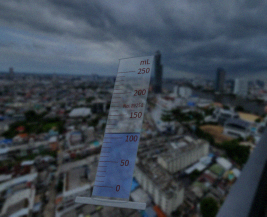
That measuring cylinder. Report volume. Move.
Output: 110 mL
